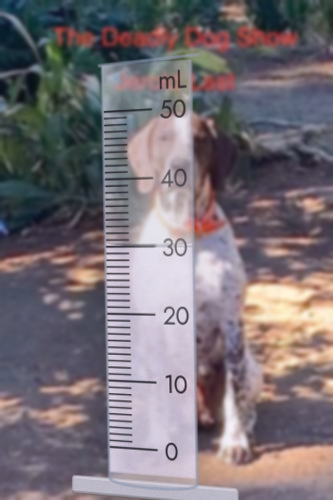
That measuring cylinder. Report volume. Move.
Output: 30 mL
